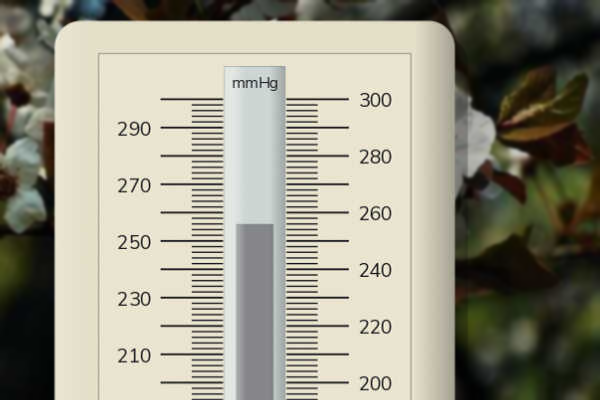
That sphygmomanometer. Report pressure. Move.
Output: 256 mmHg
